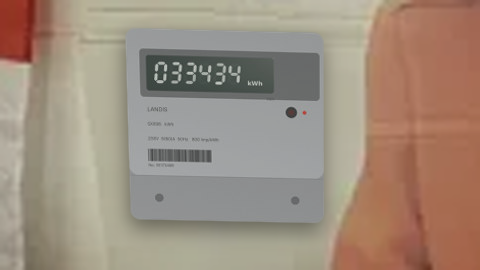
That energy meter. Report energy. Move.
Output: 33434 kWh
